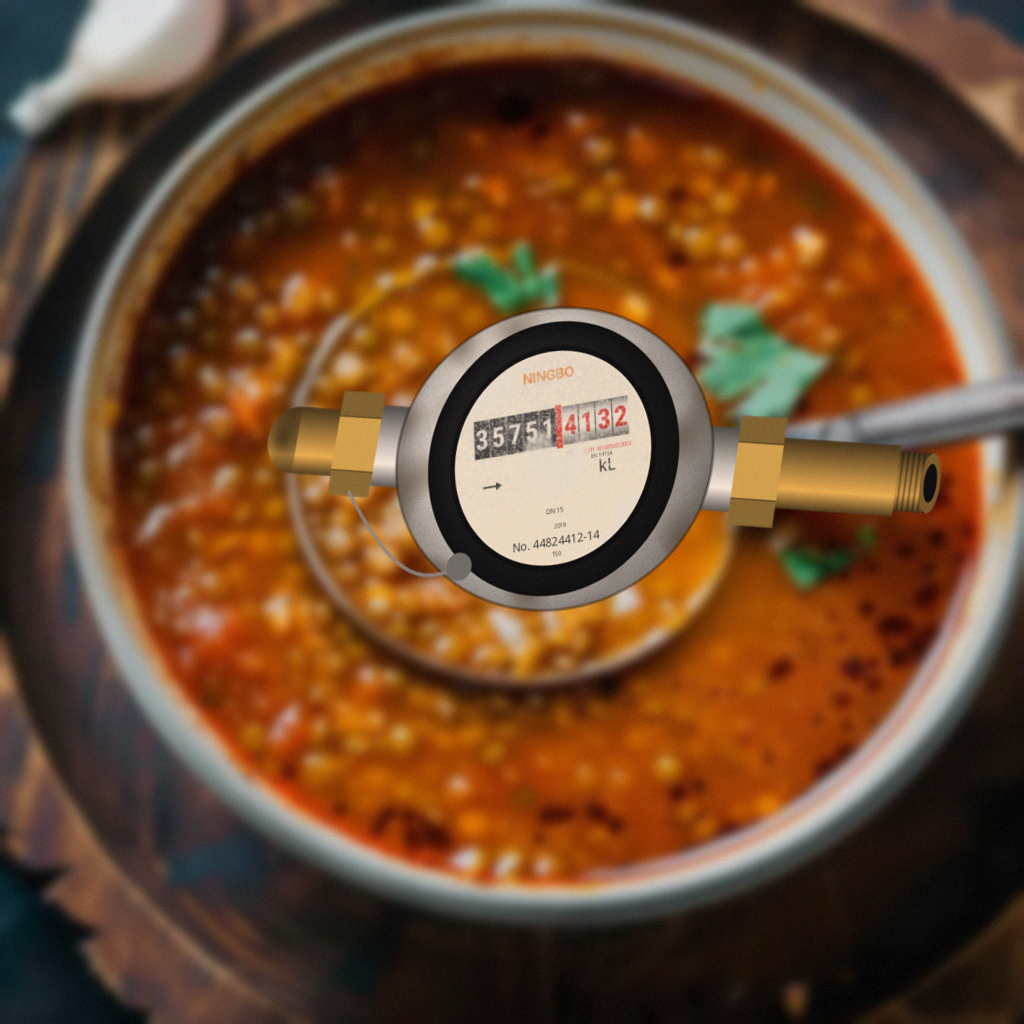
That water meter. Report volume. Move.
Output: 35751.4132 kL
